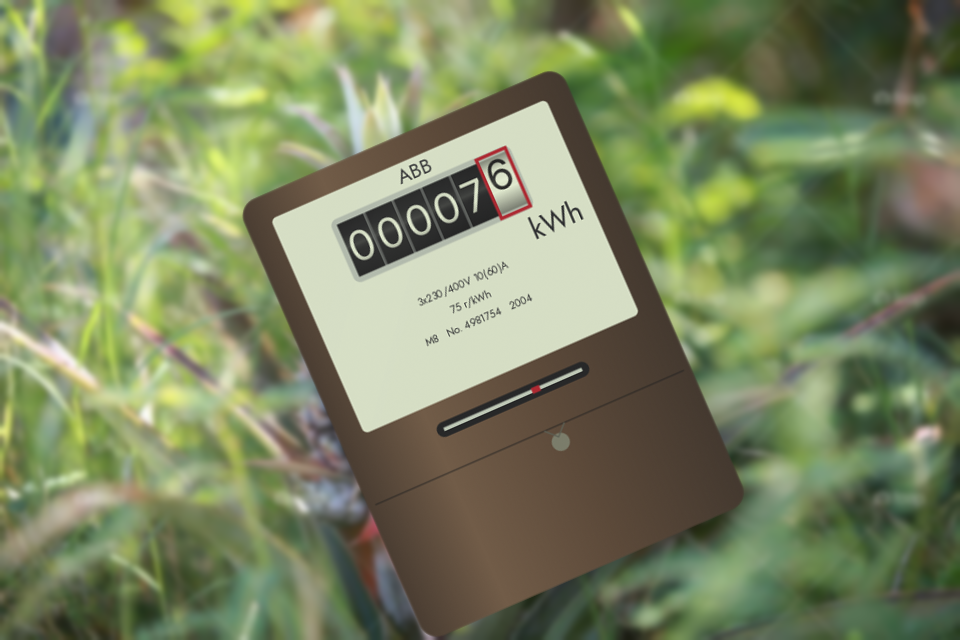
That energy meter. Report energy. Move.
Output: 7.6 kWh
